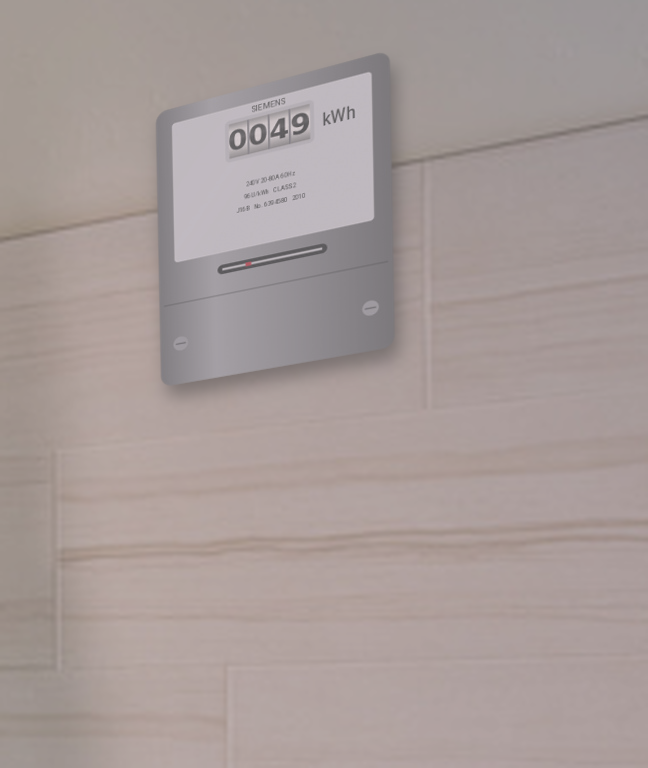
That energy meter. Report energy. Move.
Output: 49 kWh
